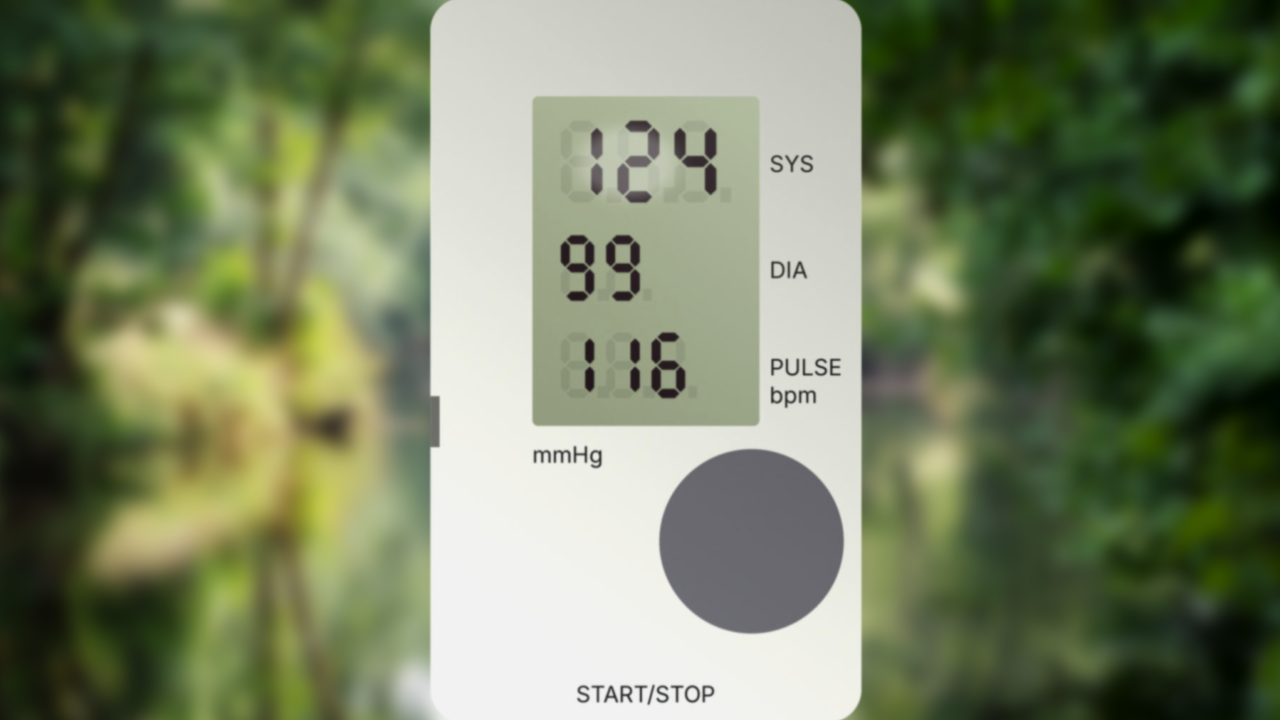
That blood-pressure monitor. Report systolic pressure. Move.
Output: 124 mmHg
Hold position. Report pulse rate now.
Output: 116 bpm
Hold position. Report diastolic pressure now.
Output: 99 mmHg
